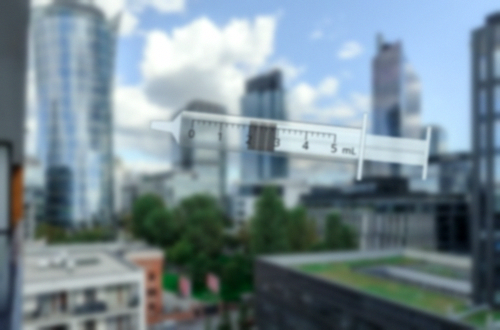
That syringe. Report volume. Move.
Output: 2 mL
